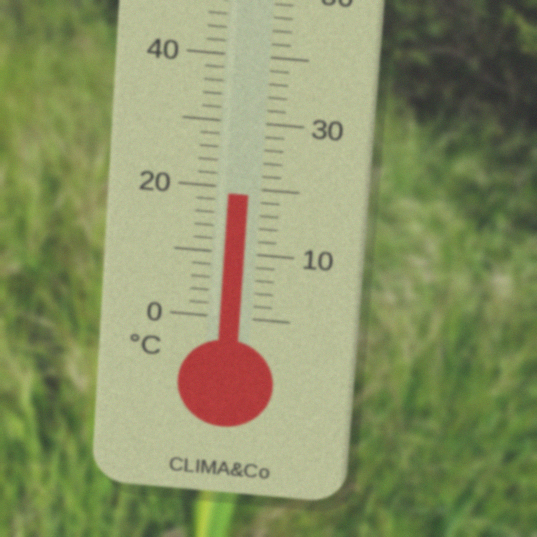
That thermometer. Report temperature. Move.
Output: 19 °C
